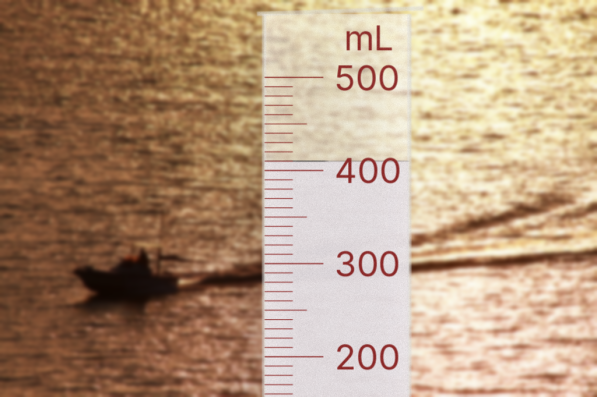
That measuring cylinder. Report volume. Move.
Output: 410 mL
